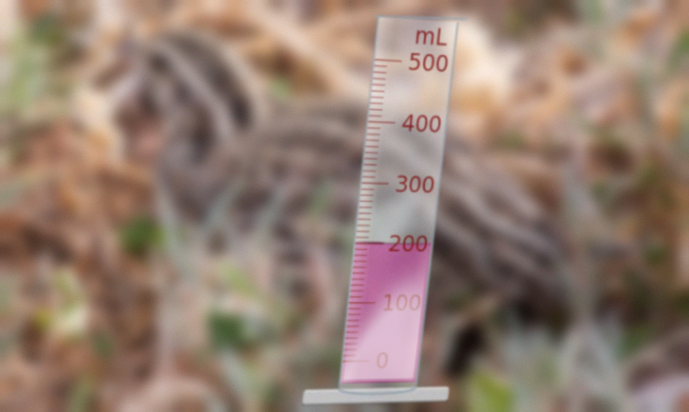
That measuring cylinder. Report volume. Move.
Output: 200 mL
